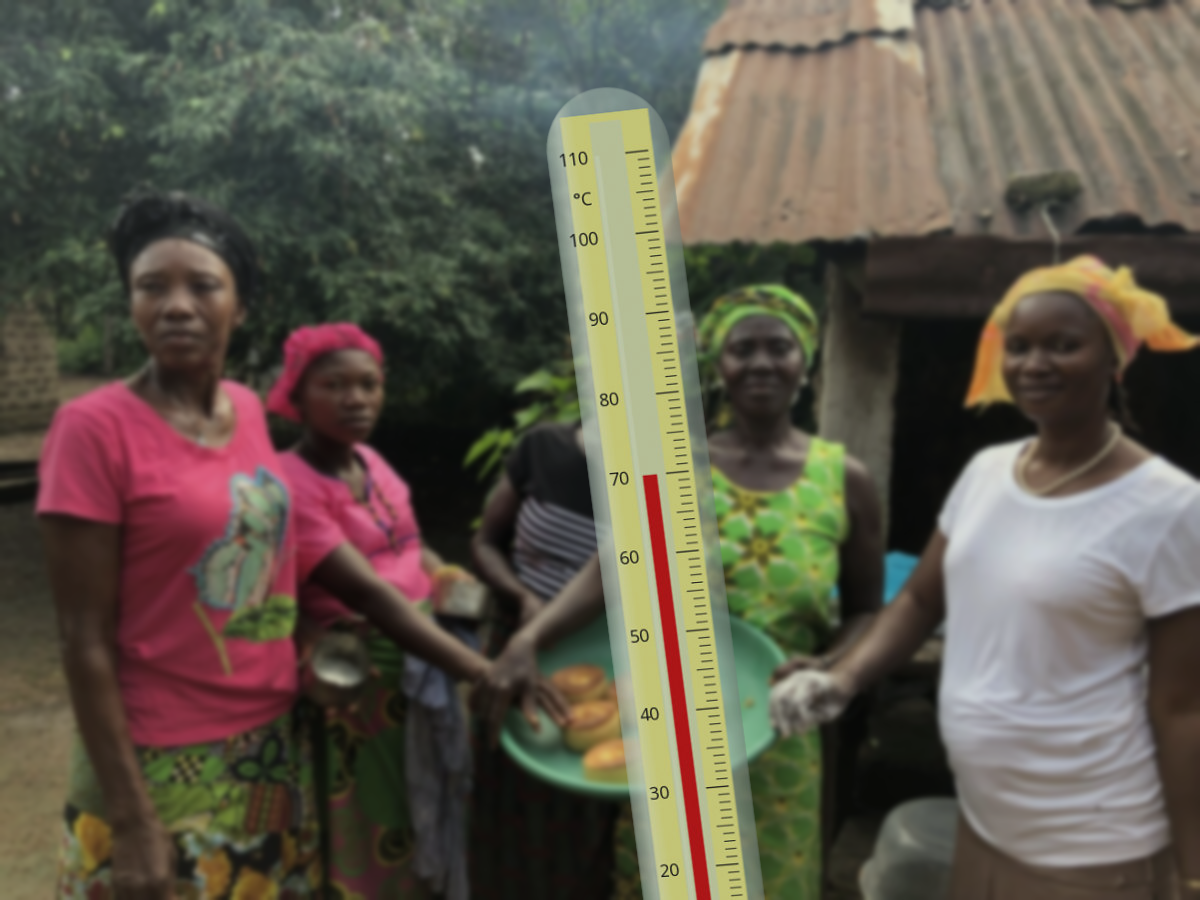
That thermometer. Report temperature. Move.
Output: 70 °C
